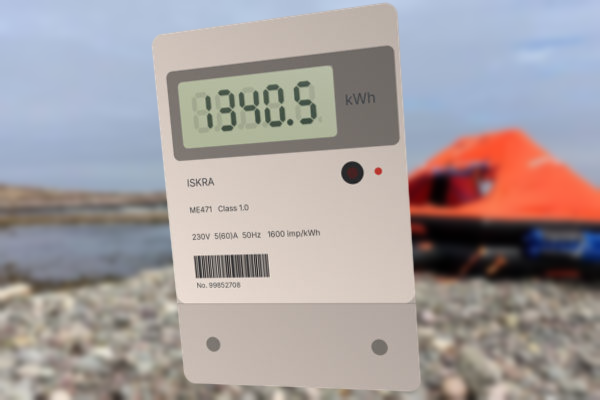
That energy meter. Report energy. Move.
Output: 1340.5 kWh
